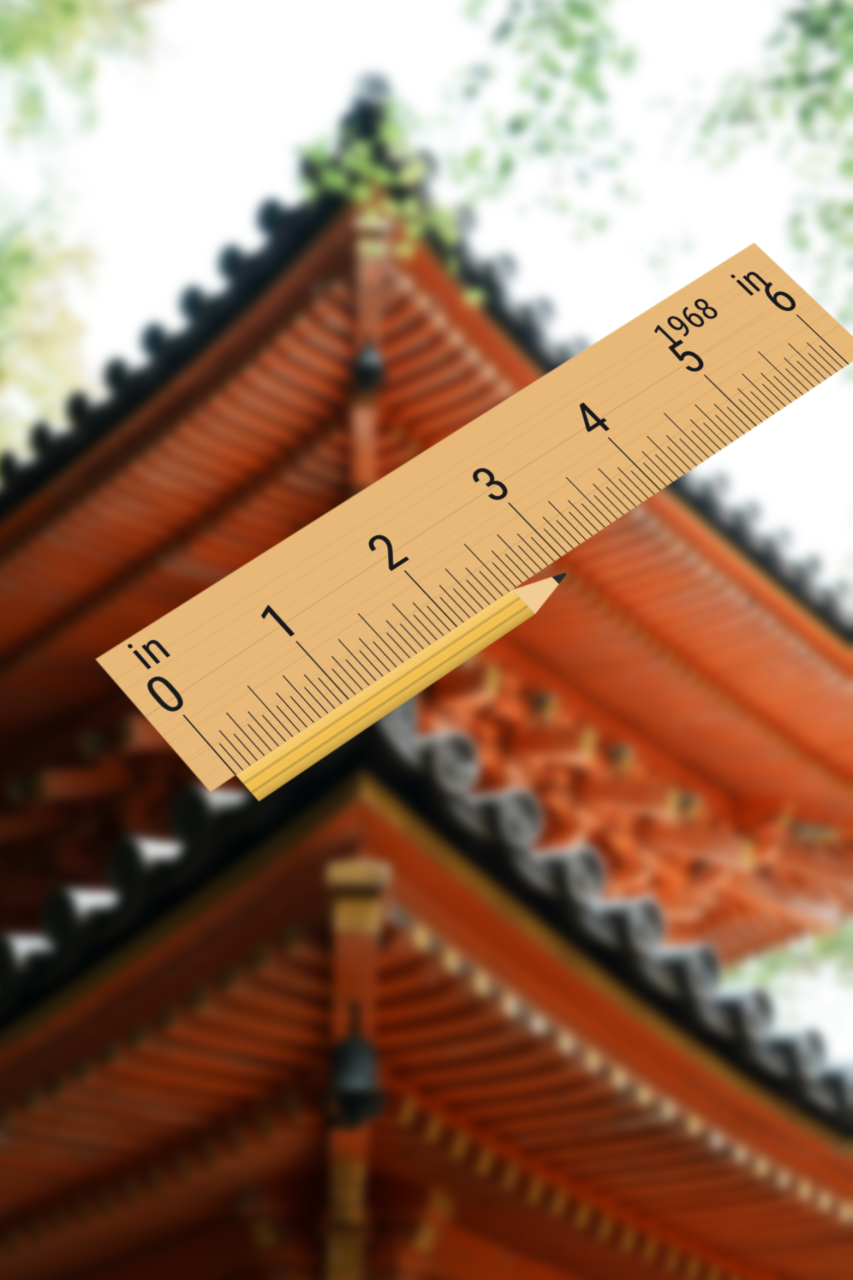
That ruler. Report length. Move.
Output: 2.9375 in
